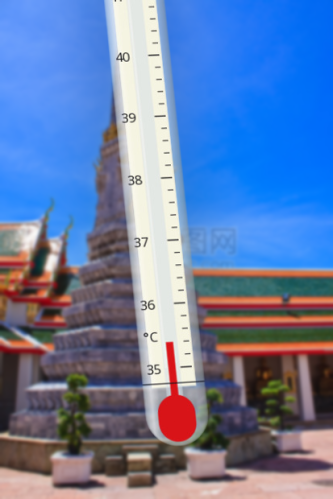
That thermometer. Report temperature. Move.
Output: 35.4 °C
